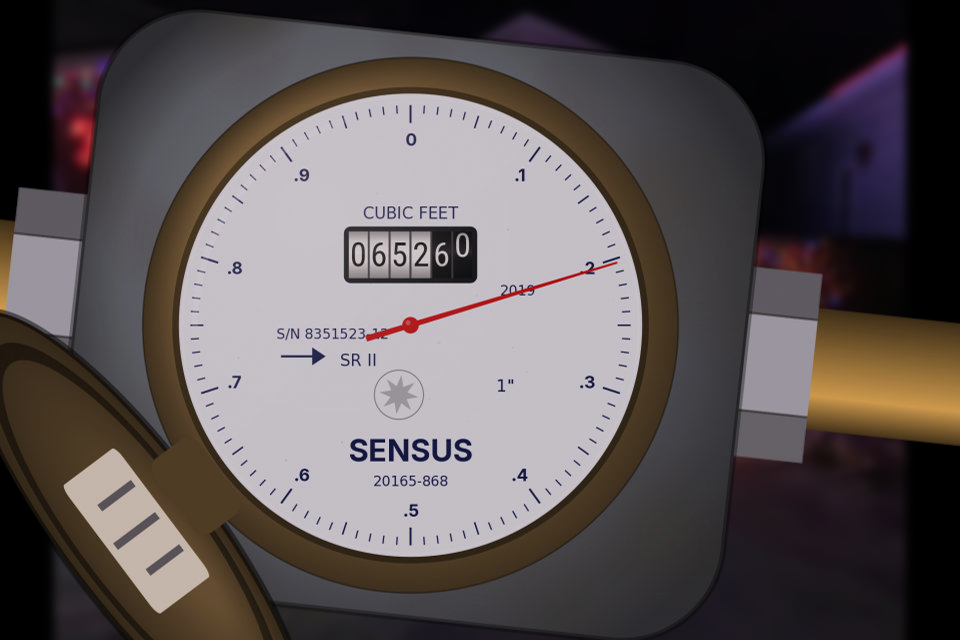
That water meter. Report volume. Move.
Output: 65260.20 ft³
